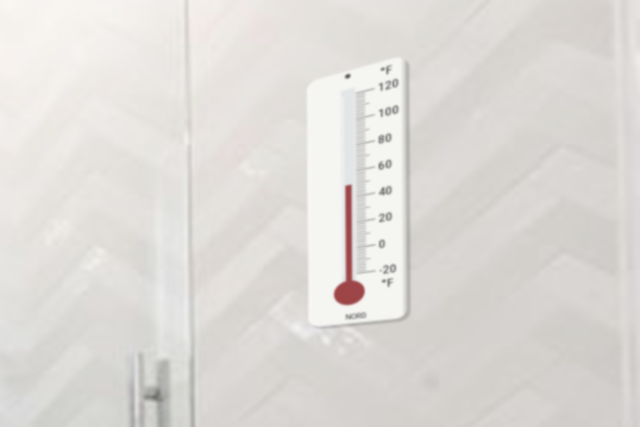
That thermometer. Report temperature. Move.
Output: 50 °F
